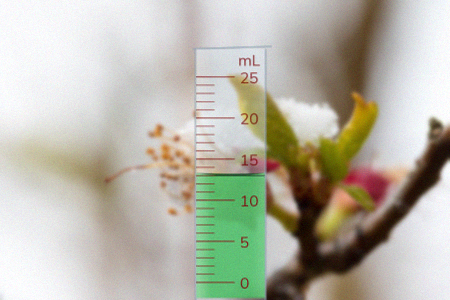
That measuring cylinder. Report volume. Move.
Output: 13 mL
